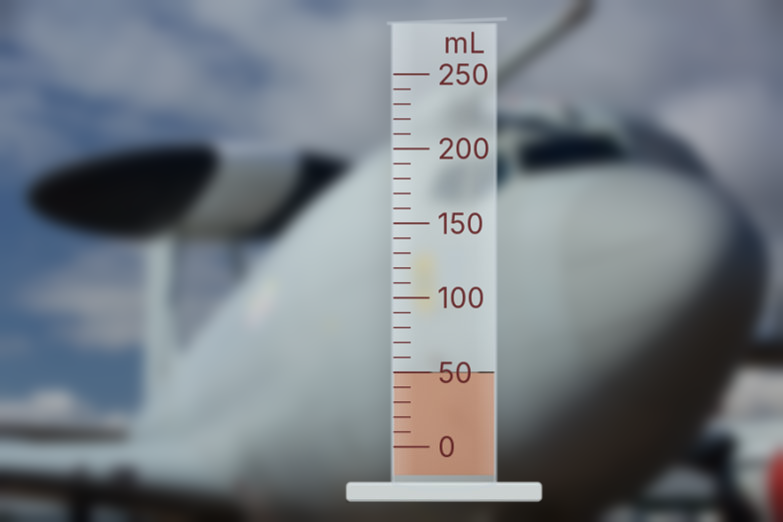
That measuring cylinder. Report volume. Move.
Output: 50 mL
